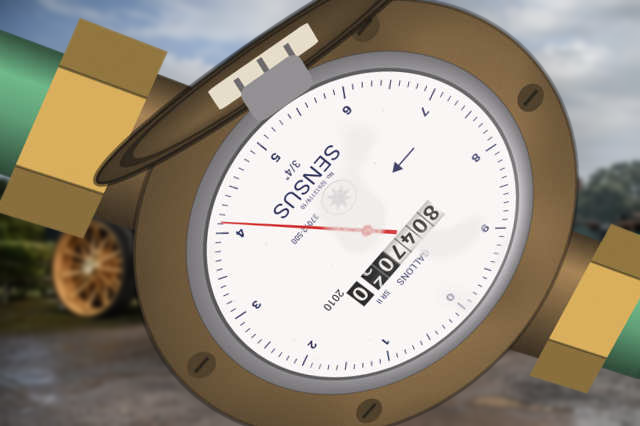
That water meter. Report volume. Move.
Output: 8047024.1 gal
